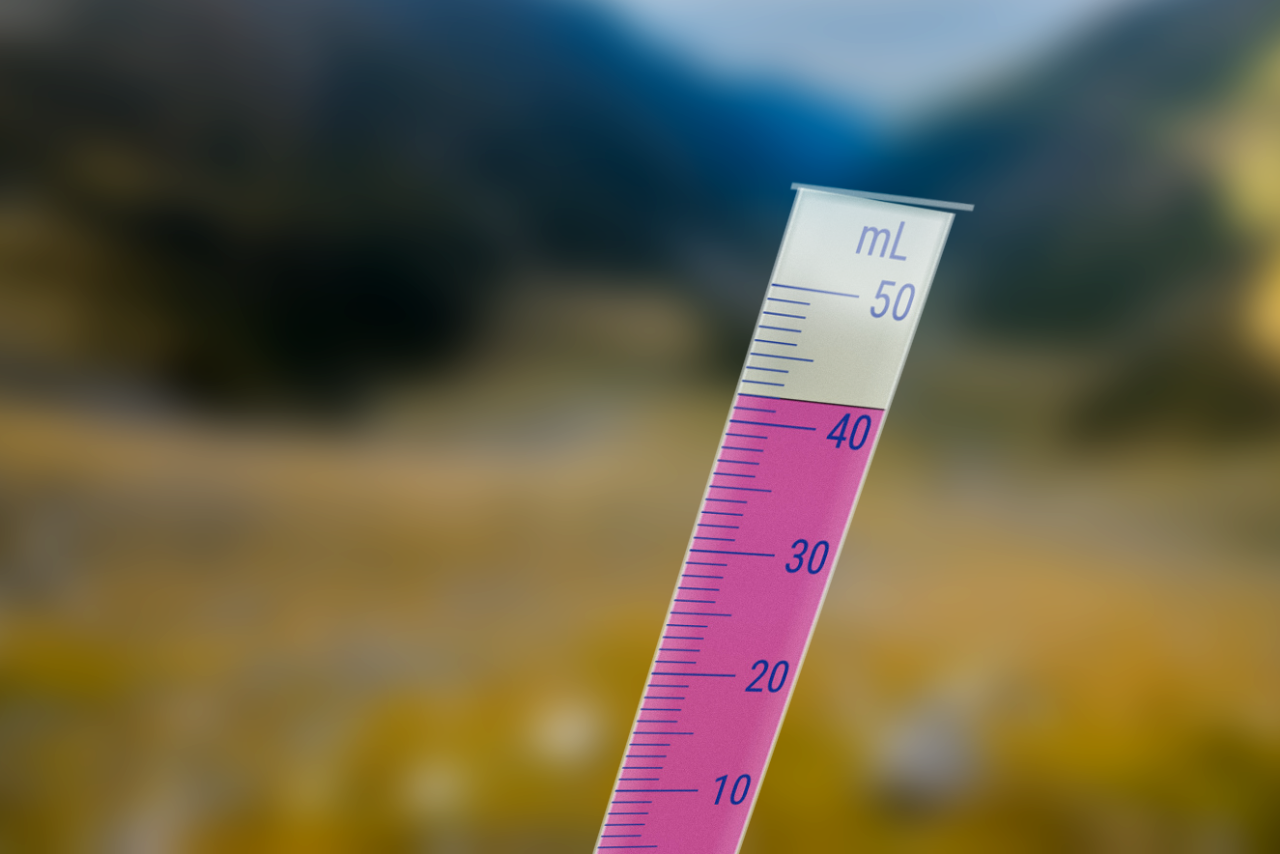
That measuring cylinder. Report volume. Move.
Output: 42 mL
